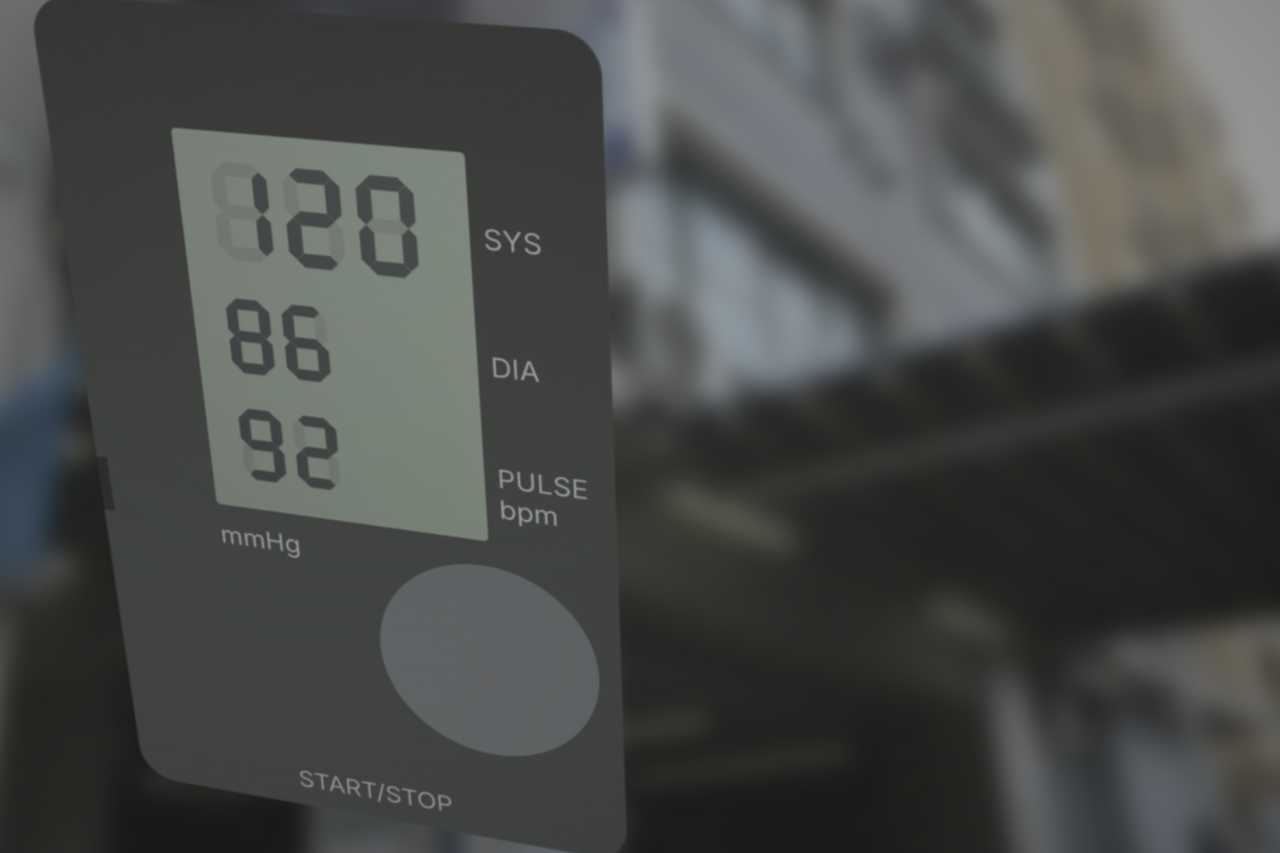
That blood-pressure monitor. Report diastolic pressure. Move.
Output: 86 mmHg
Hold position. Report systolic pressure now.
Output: 120 mmHg
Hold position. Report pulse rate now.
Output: 92 bpm
